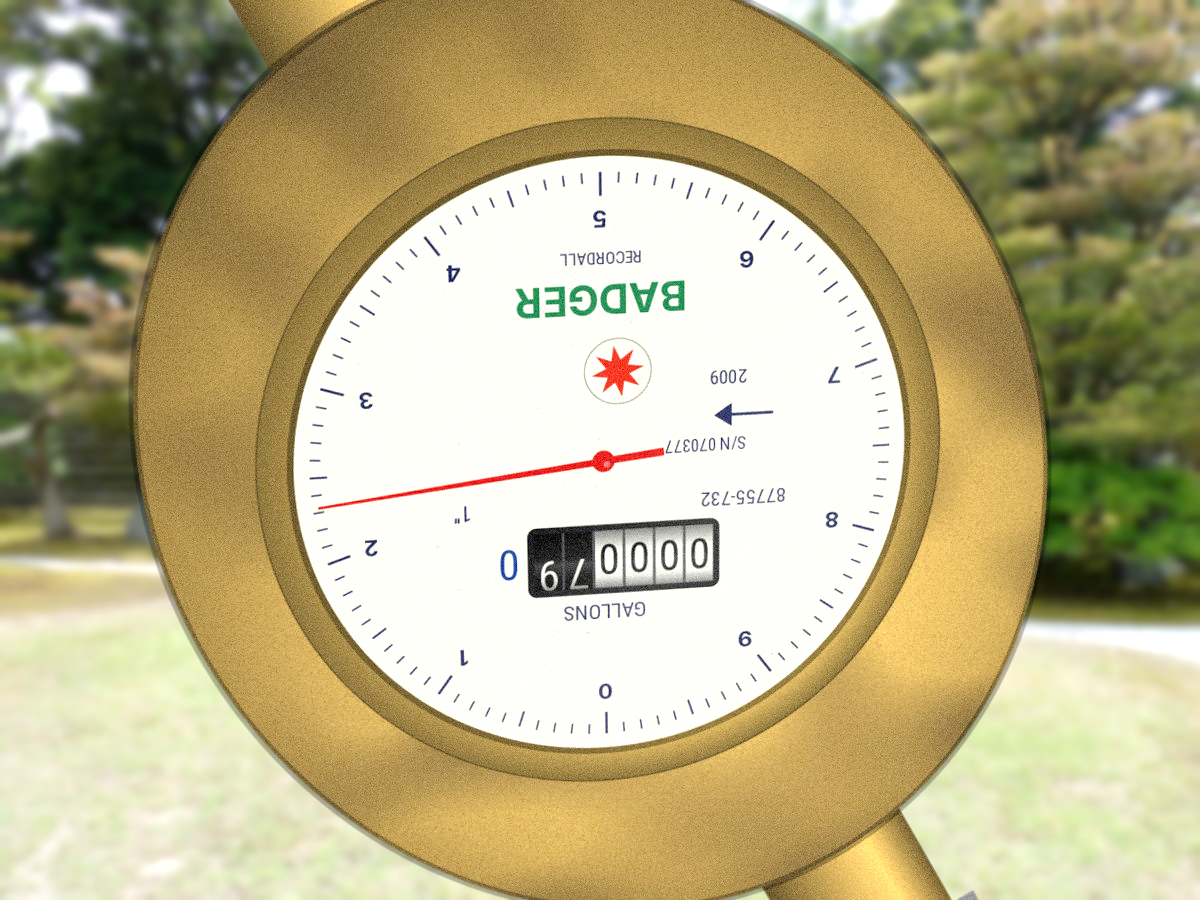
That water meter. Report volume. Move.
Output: 792.3 gal
